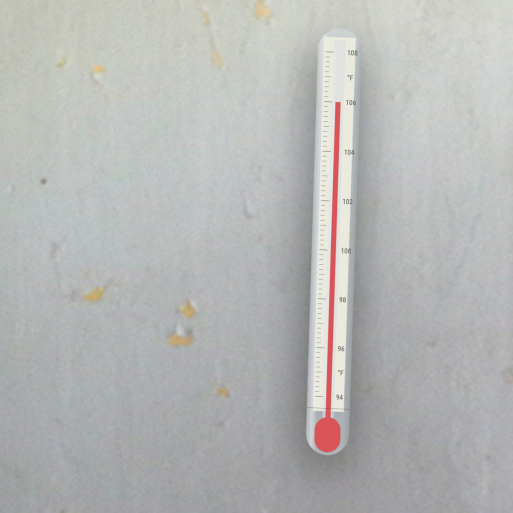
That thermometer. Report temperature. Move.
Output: 106 °F
